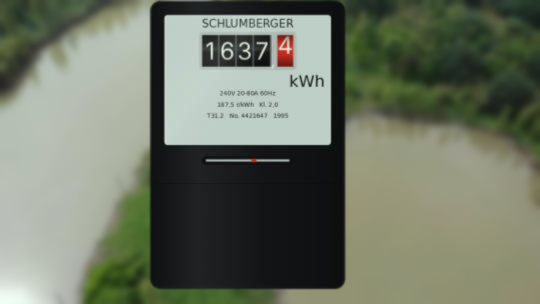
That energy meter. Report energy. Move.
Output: 1637.4 kWh
